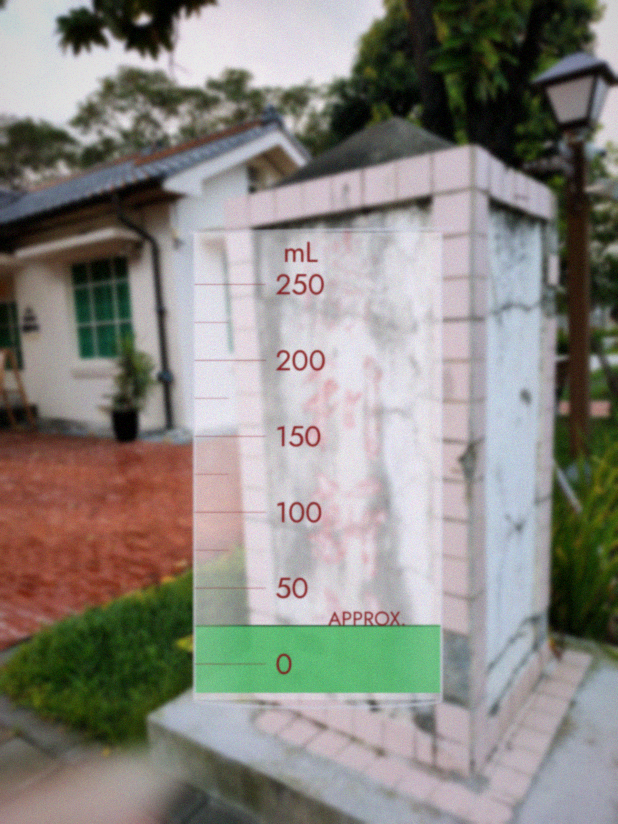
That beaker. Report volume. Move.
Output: 25 mL
